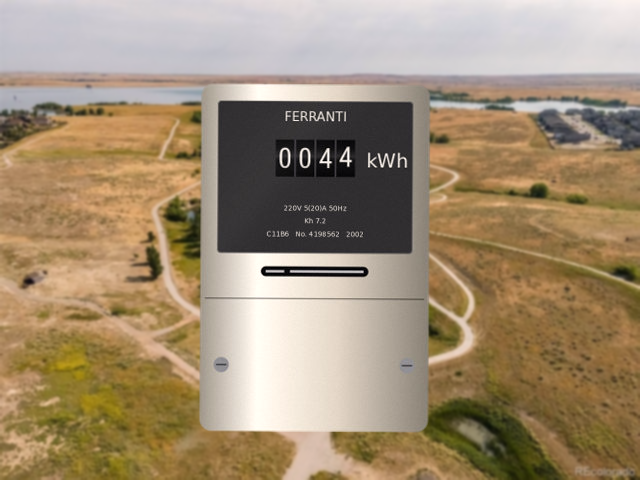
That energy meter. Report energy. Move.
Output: 44 kWh
